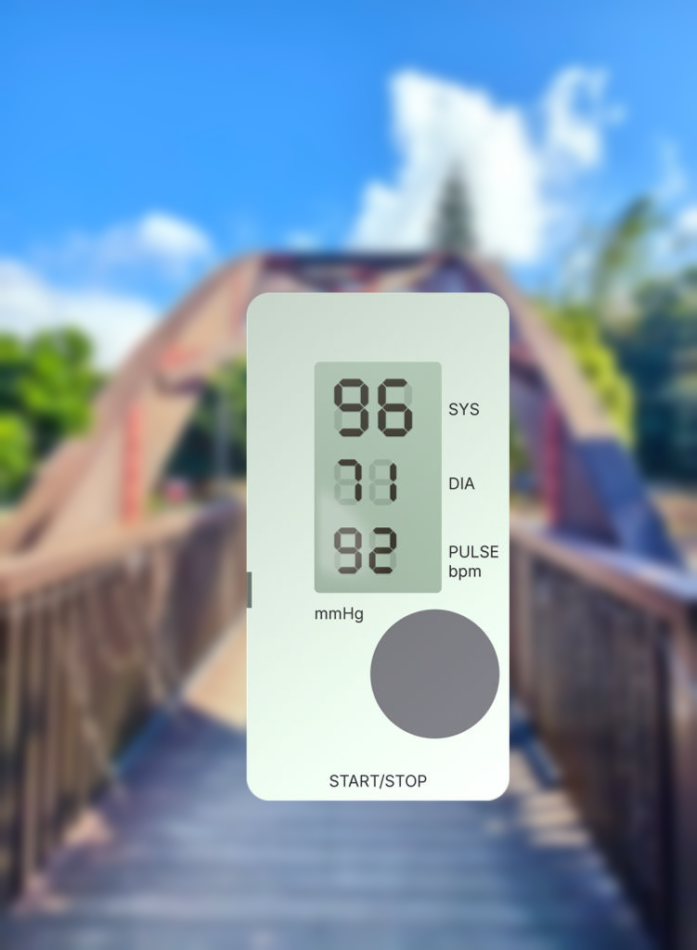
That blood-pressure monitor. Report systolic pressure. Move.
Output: 96 mmHg
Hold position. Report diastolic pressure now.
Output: 71 mmHg
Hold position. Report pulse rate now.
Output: 92 bpm
